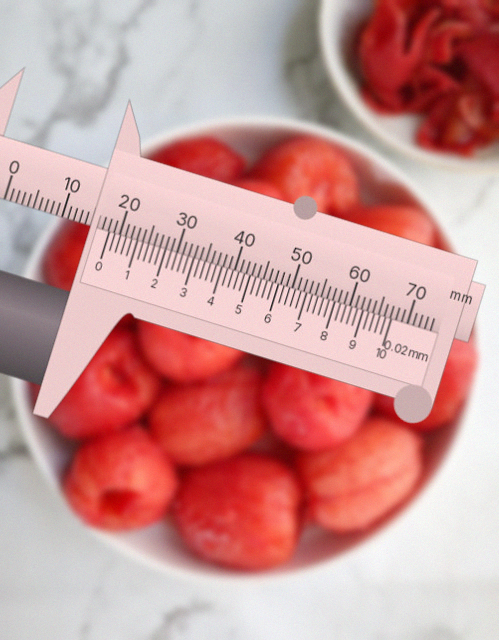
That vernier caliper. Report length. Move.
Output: 18.2 mm
